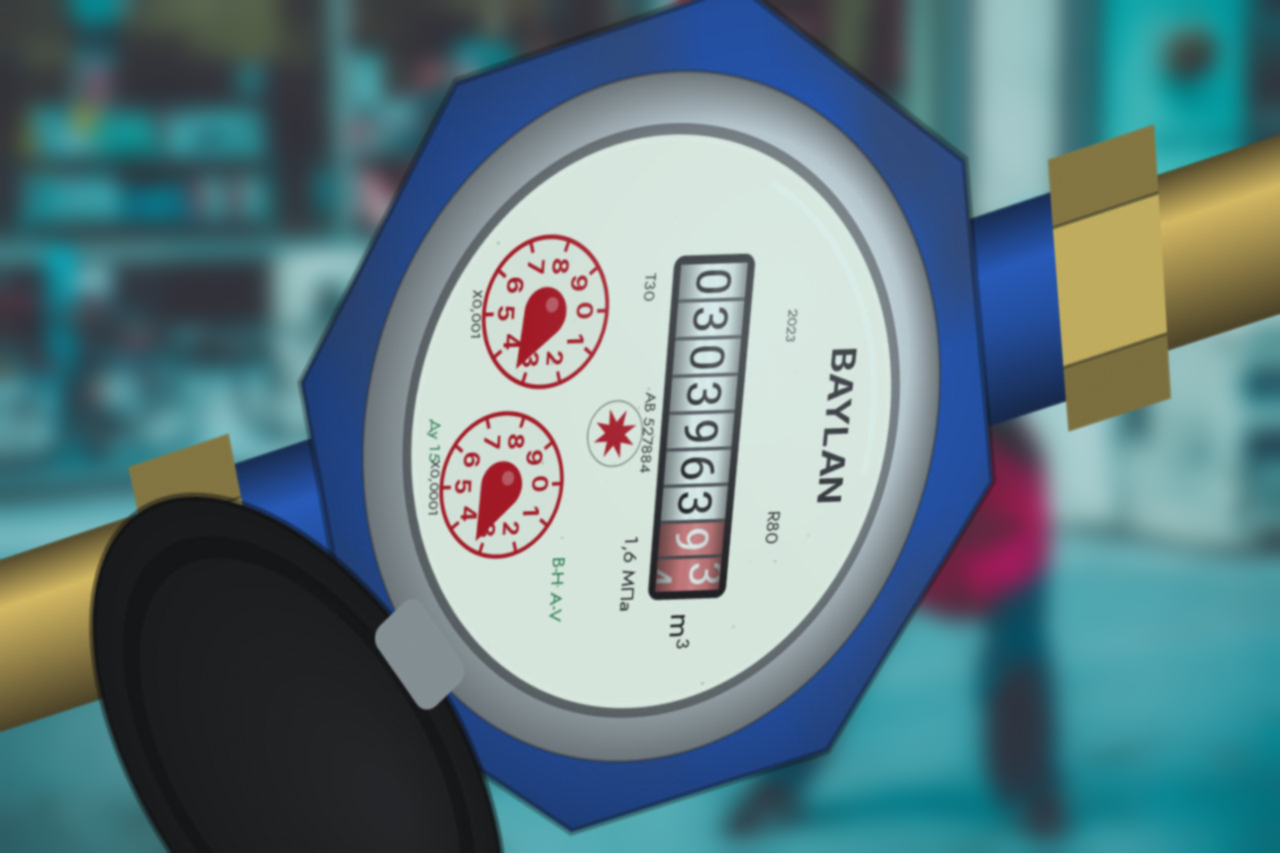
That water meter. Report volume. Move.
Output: 303963.9333 m³
